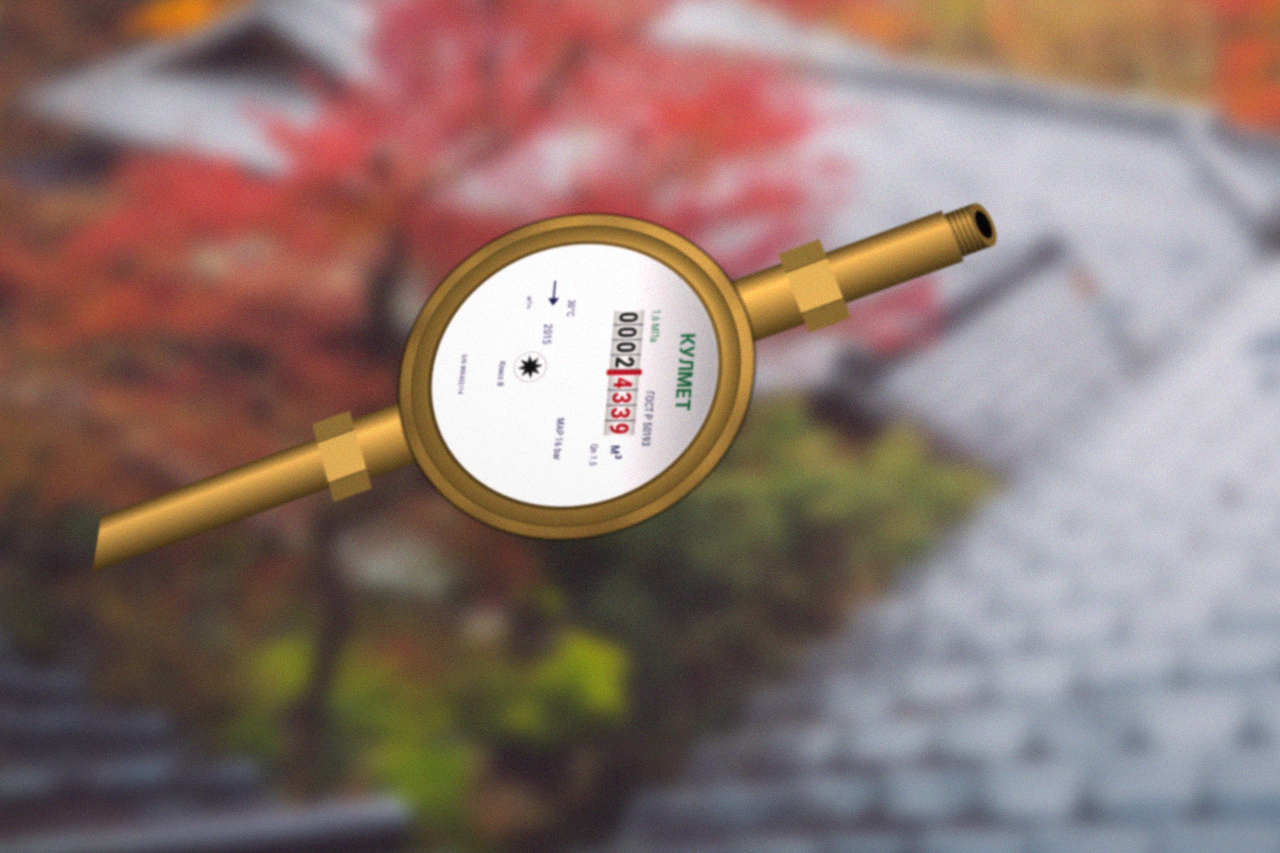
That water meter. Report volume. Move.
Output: 2.4339 m³
